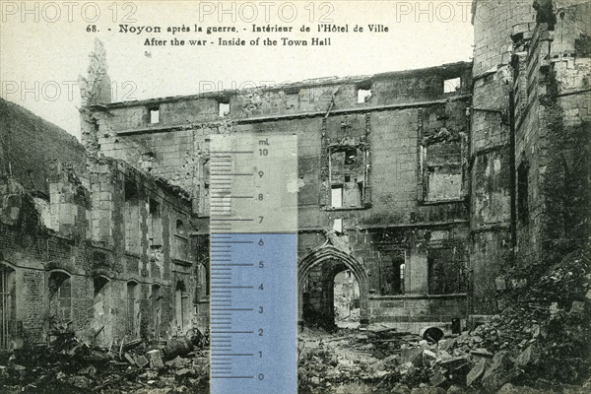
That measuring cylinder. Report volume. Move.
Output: 6.4 mL
